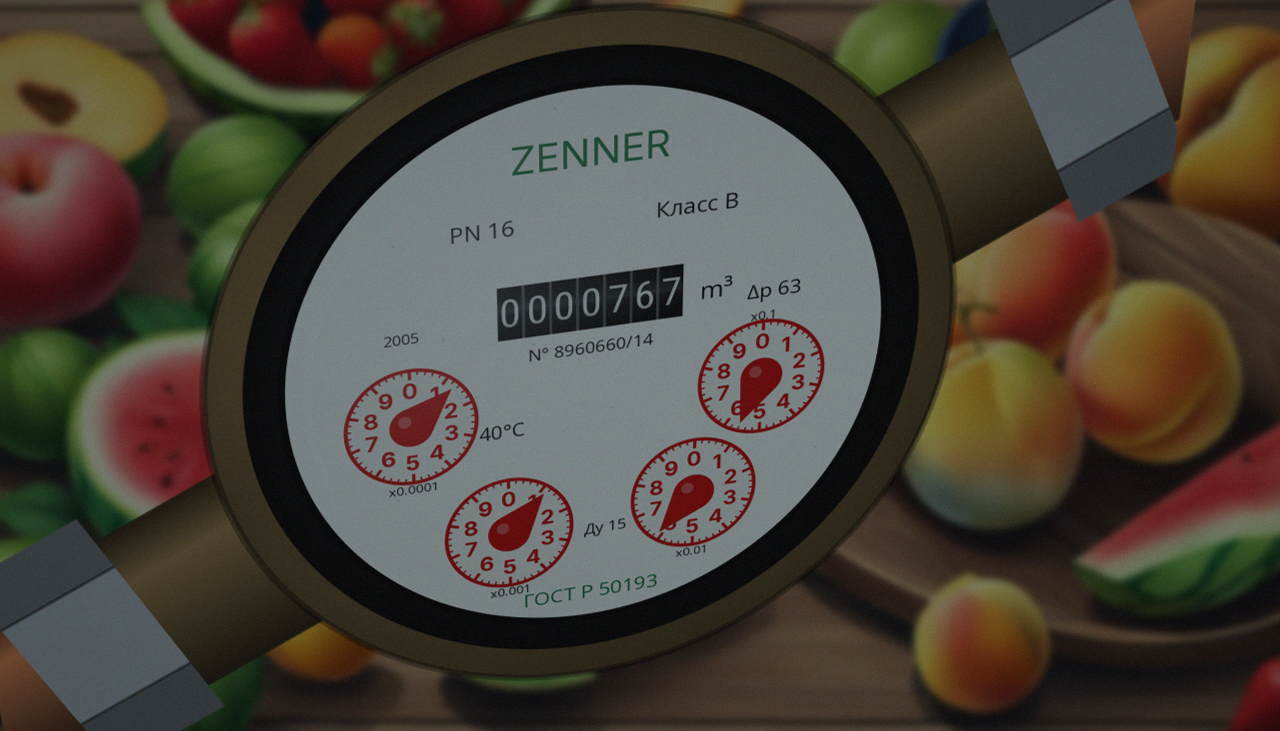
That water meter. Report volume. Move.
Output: 767.5611 m³
